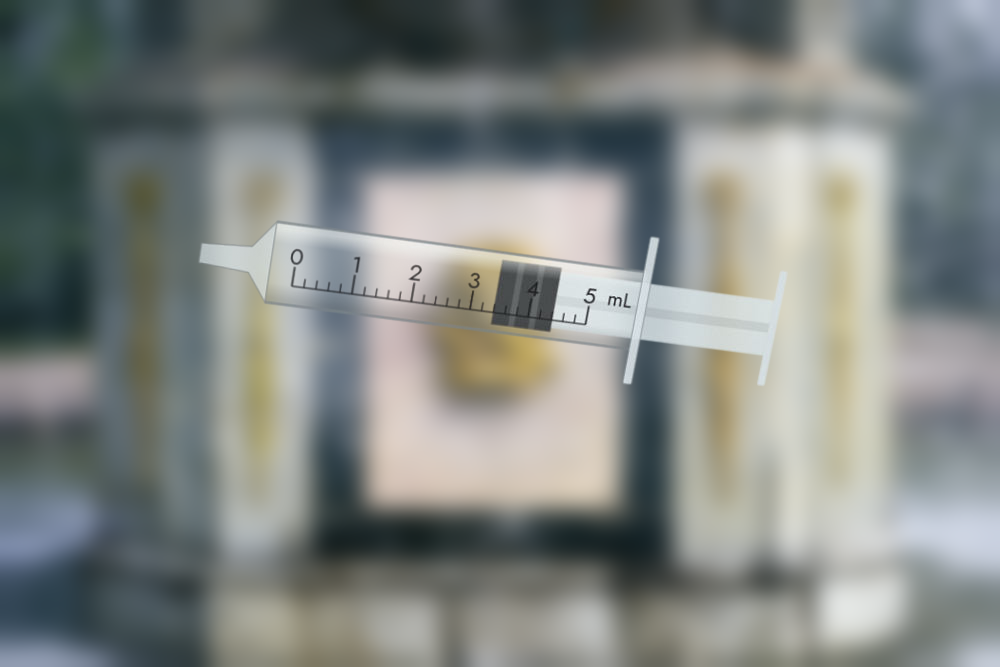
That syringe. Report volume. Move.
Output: 3.4 mL
